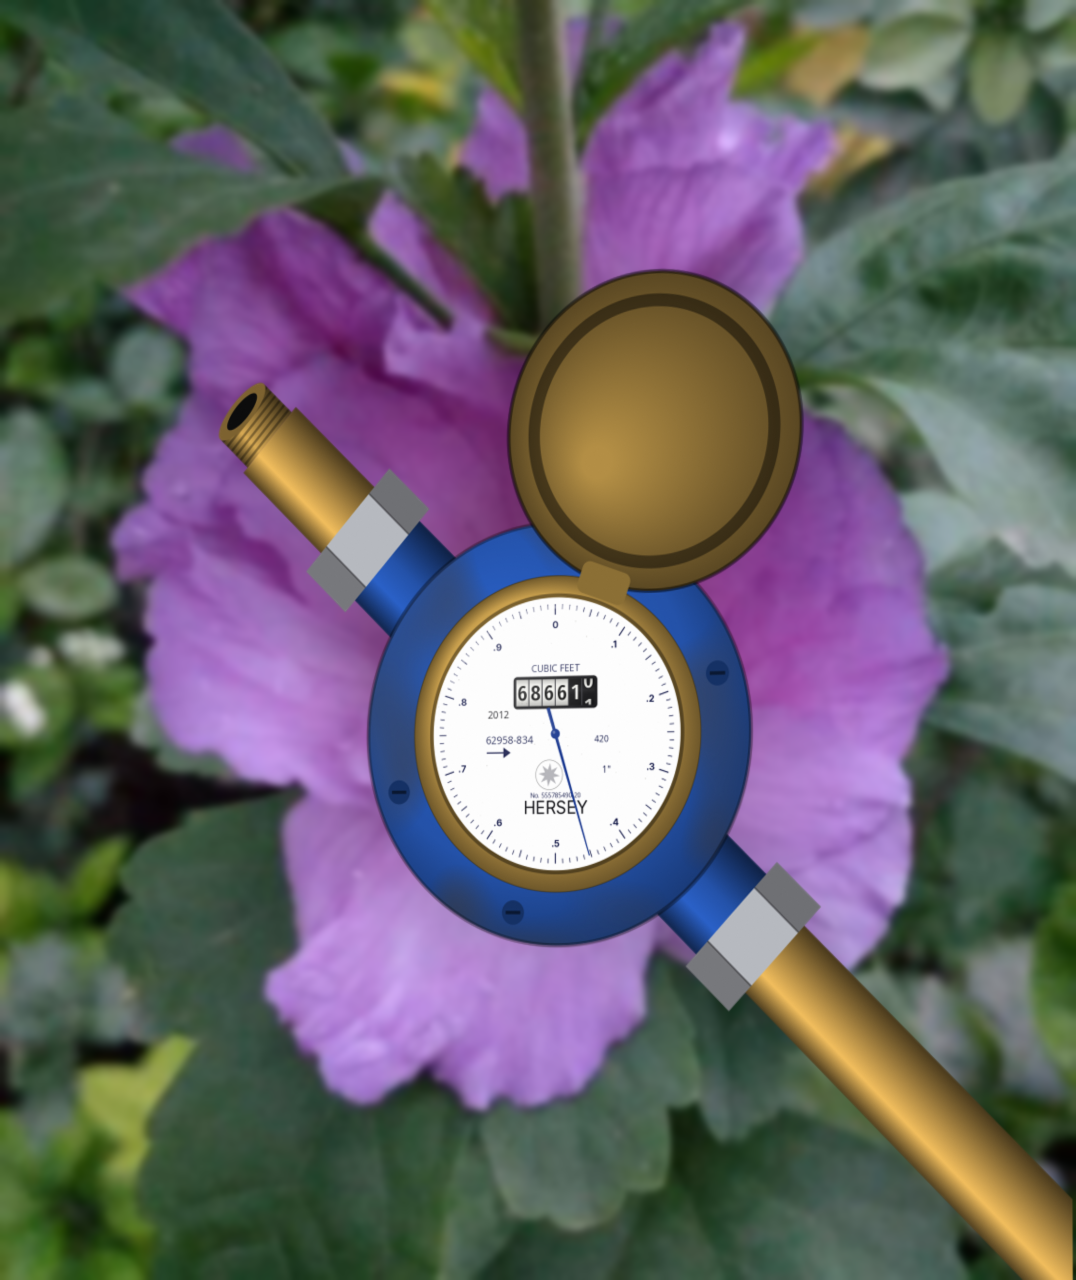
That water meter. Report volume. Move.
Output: 686610.45 ft³
